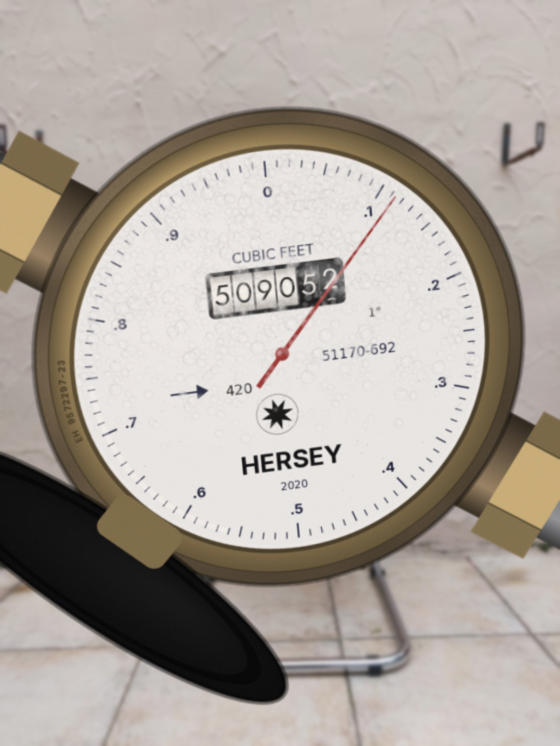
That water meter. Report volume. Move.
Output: 509052.11 ft³
